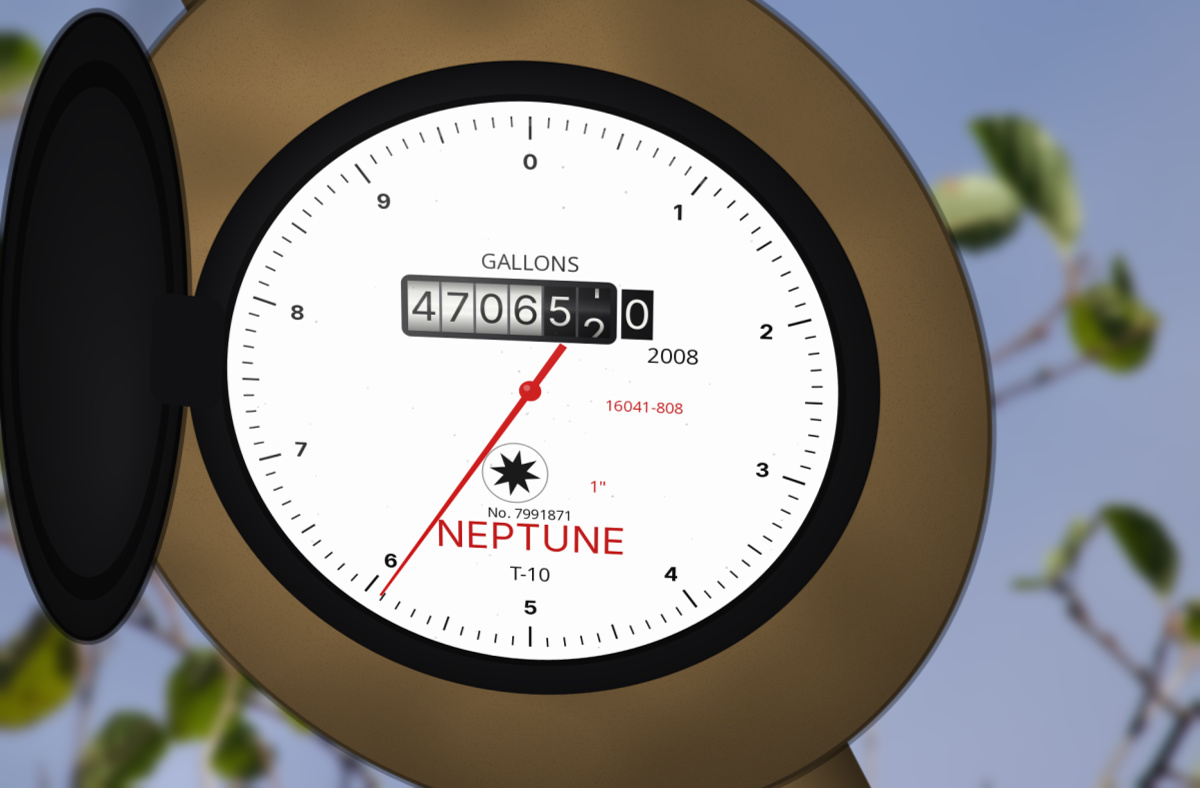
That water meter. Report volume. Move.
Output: 4706515.9 gal
